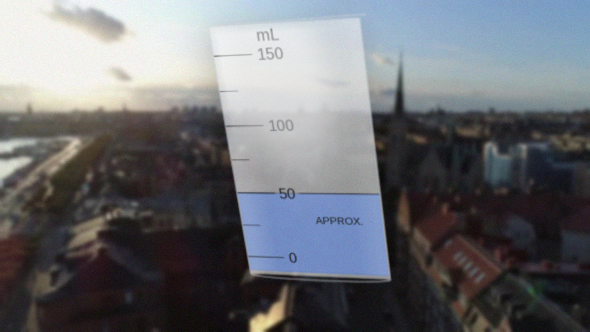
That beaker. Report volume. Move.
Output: 50 mL
